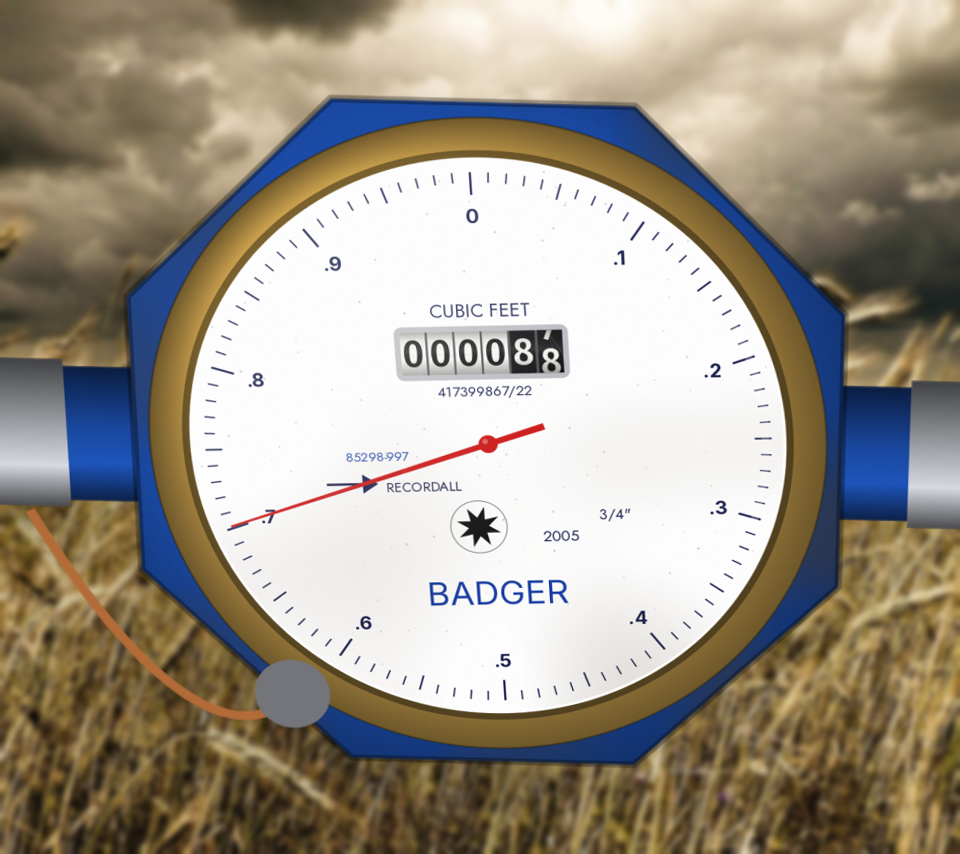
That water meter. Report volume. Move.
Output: 87.70 ft³
